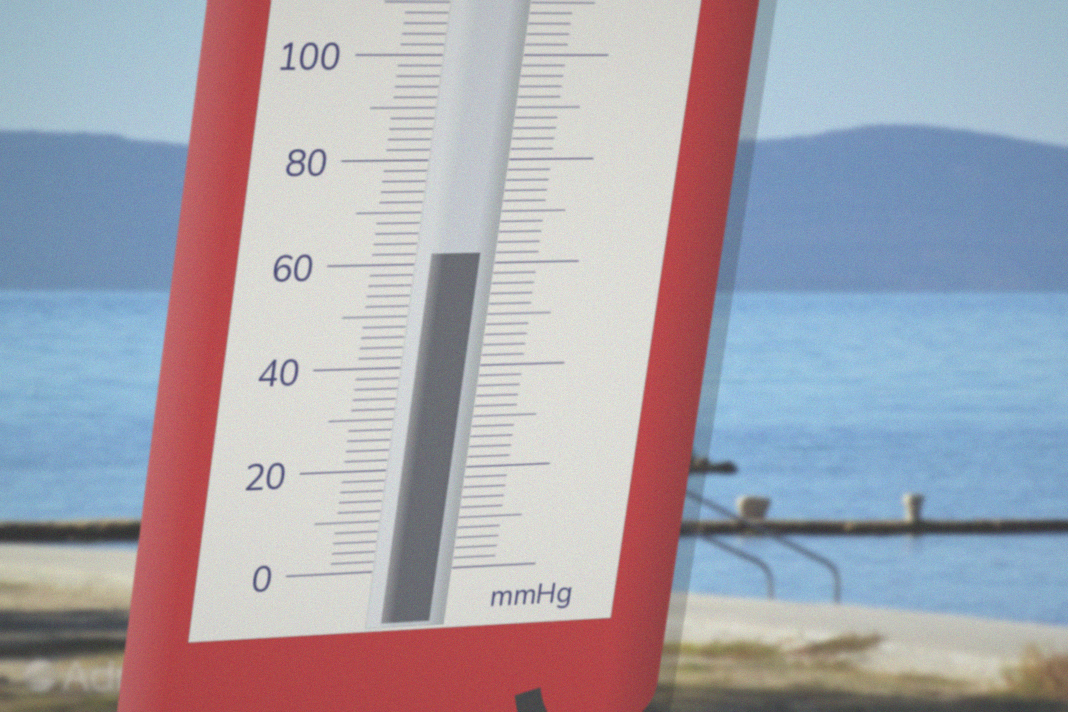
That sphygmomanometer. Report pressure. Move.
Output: 62 mmHg
